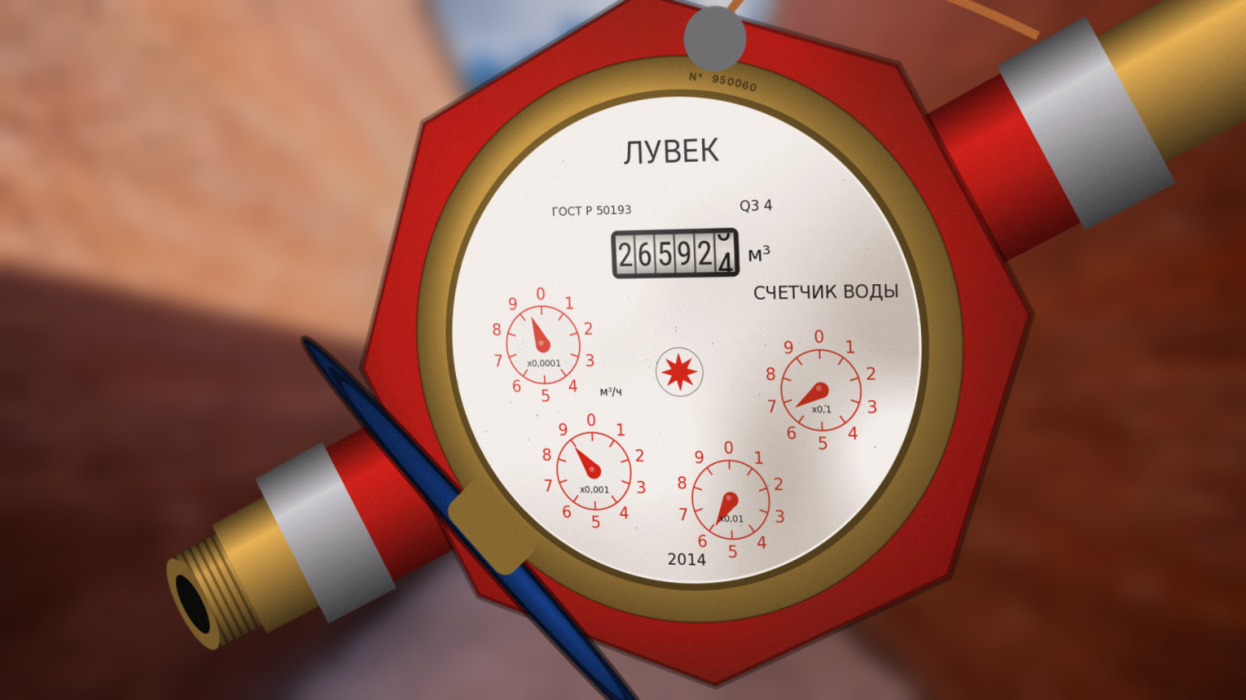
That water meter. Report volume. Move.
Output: 265923.6589 m³
